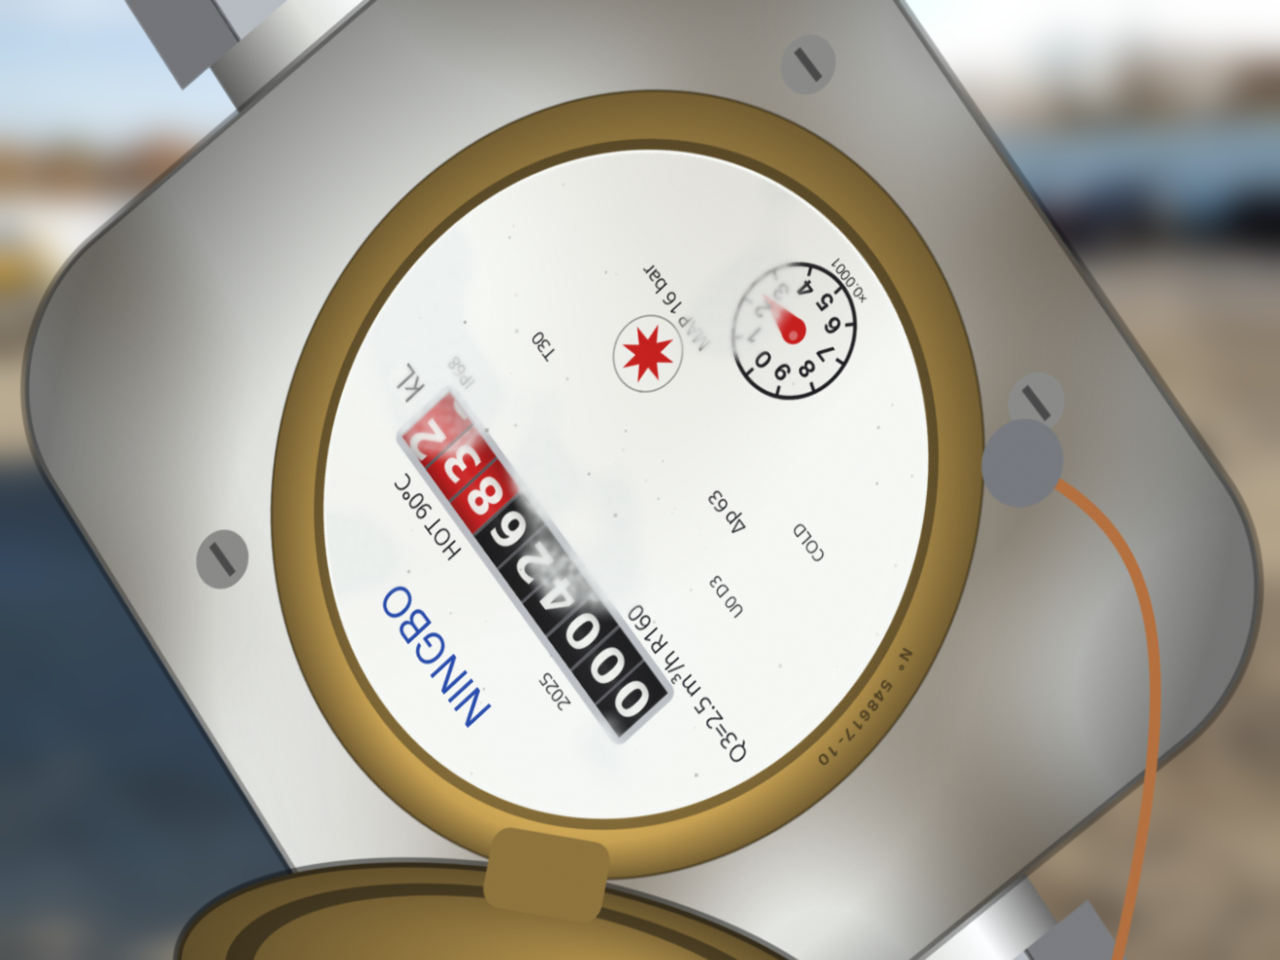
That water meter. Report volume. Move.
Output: 426.8322 kL
